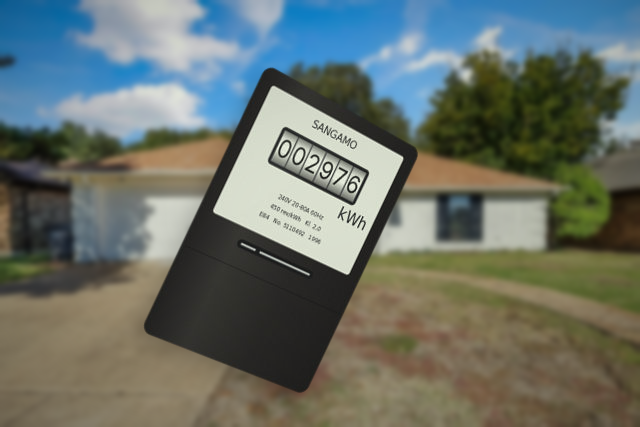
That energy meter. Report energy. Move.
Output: 2976 kWh
